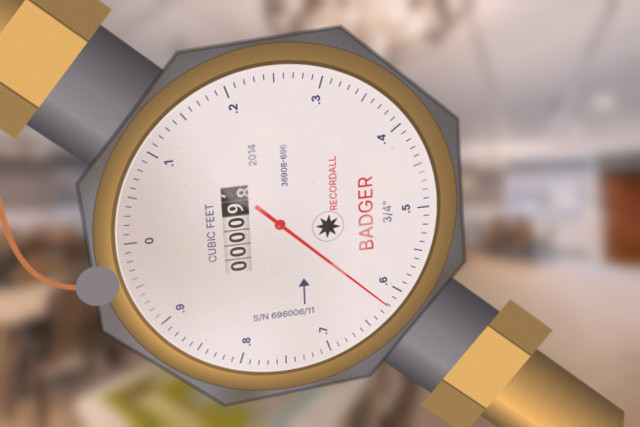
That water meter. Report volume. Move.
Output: 97.62 ft³
